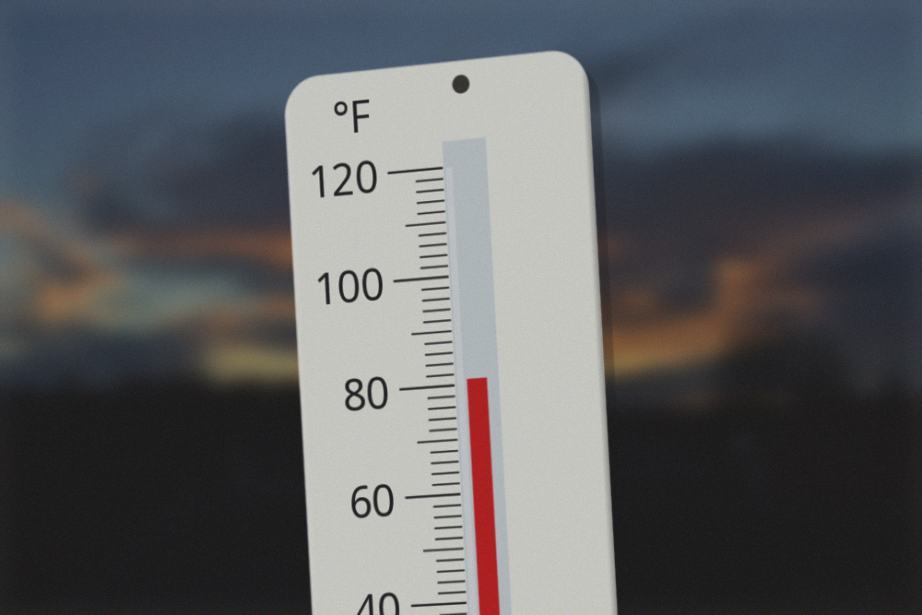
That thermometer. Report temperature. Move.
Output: 81 °F
